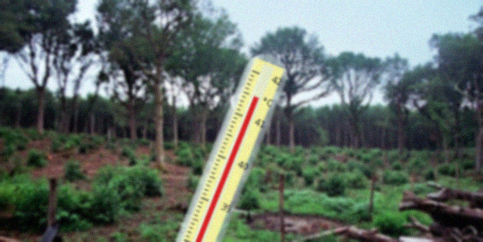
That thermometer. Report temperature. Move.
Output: 41.5 °C
